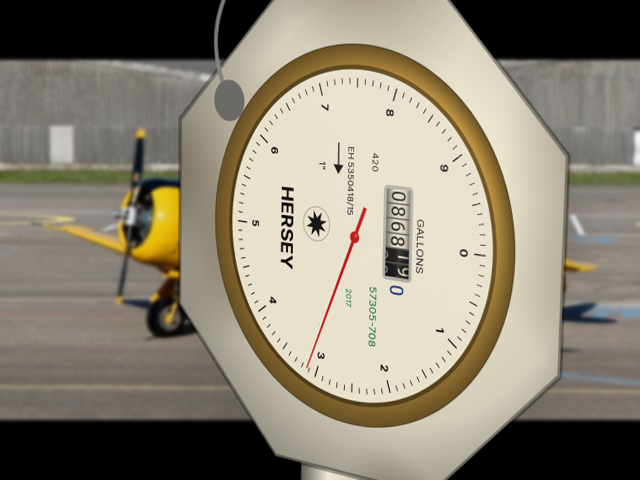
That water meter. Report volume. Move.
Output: 868193.1 gal
